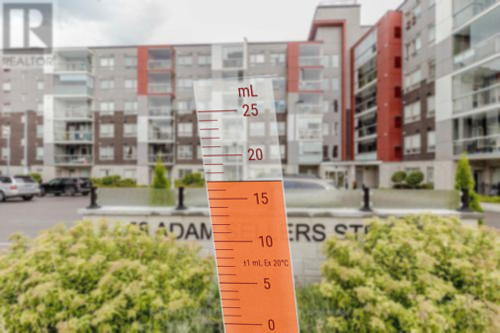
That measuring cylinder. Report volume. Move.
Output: 17 mL
